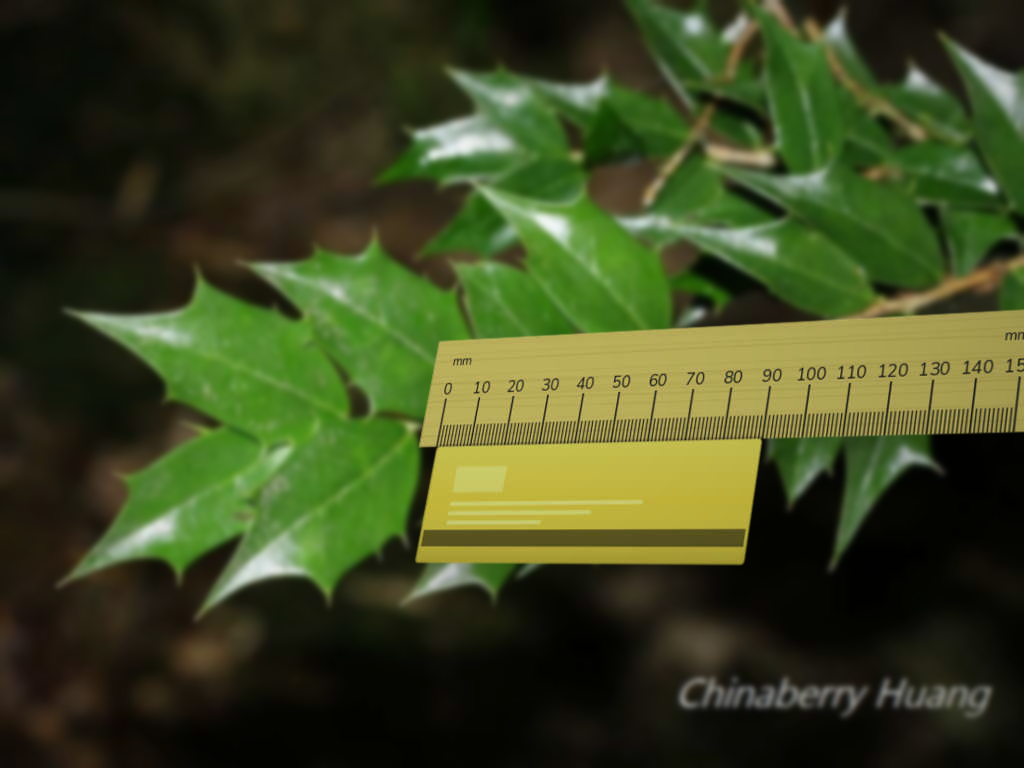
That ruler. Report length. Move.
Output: 90 mm
